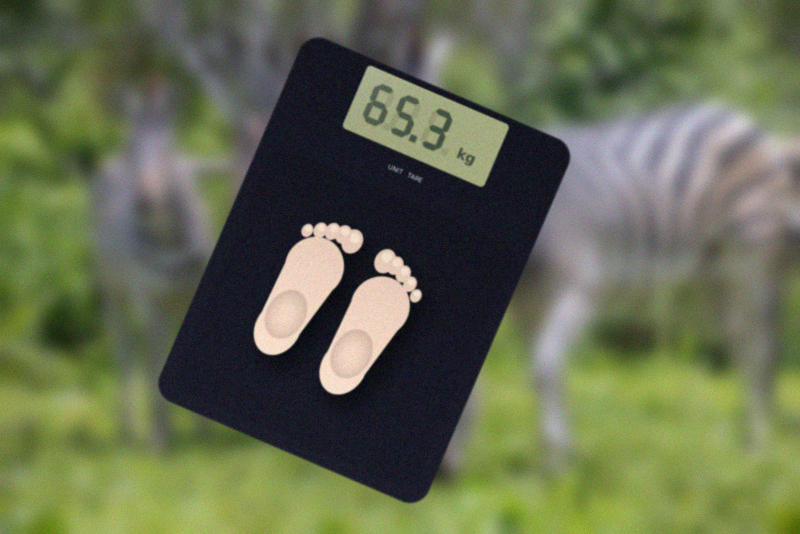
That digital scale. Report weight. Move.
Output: 65.3 kg
